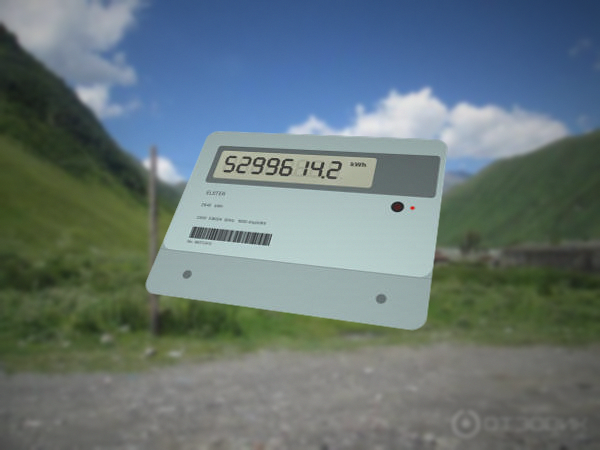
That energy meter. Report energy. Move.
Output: 5299614.2 kWh
